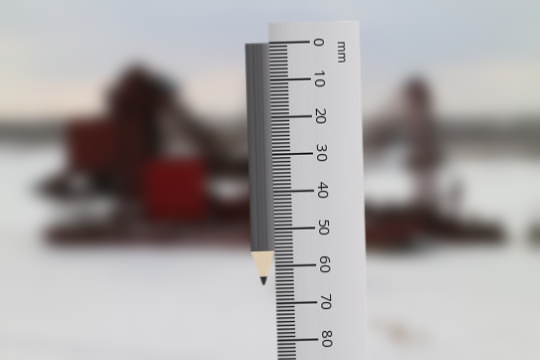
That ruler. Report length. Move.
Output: 65 mm
